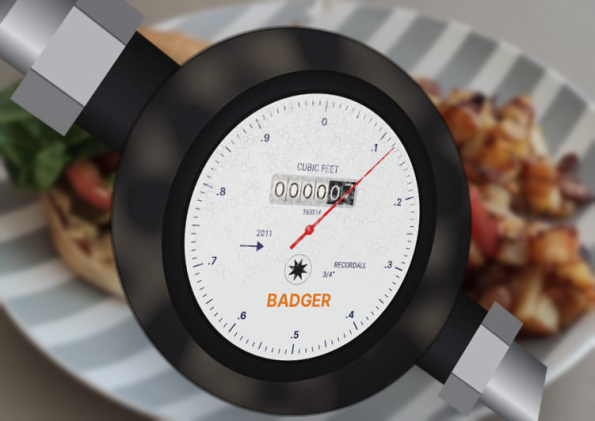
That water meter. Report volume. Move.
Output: 7.12 ft³
